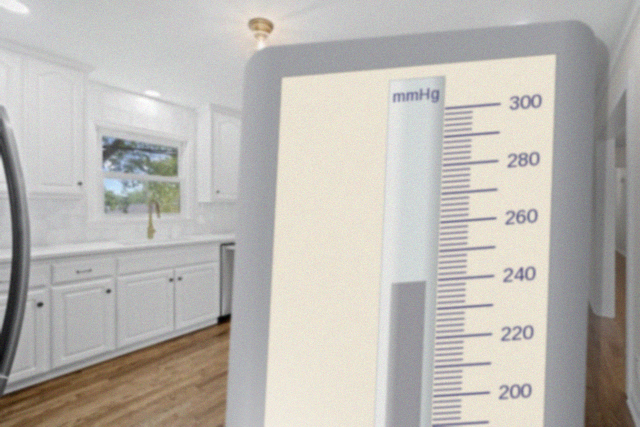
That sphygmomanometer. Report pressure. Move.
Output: 240 mmHg
